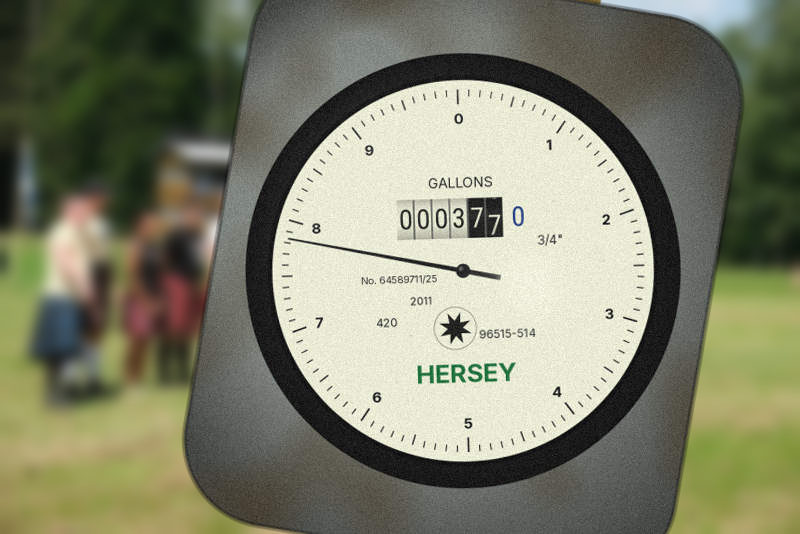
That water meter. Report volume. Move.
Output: 3767.8 gal
